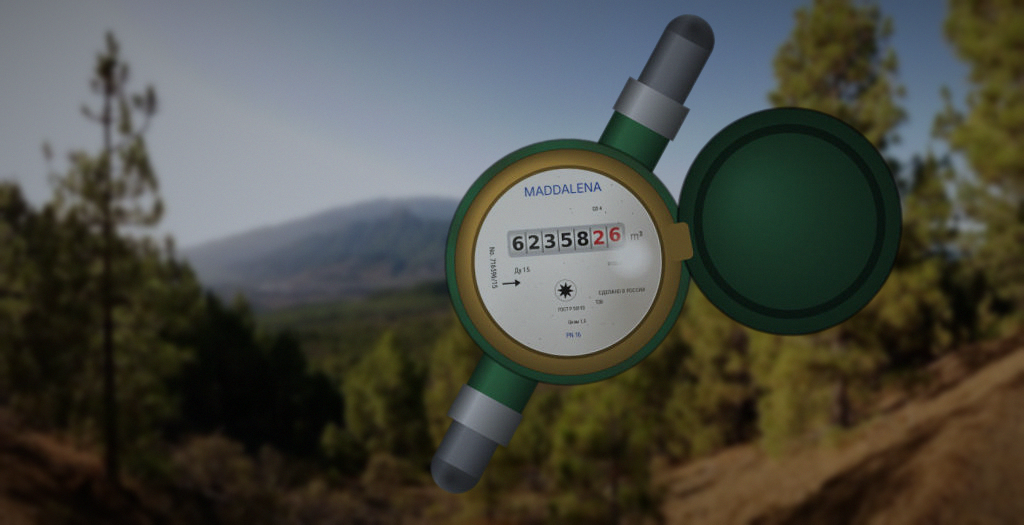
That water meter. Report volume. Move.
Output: 62358.26 m³
